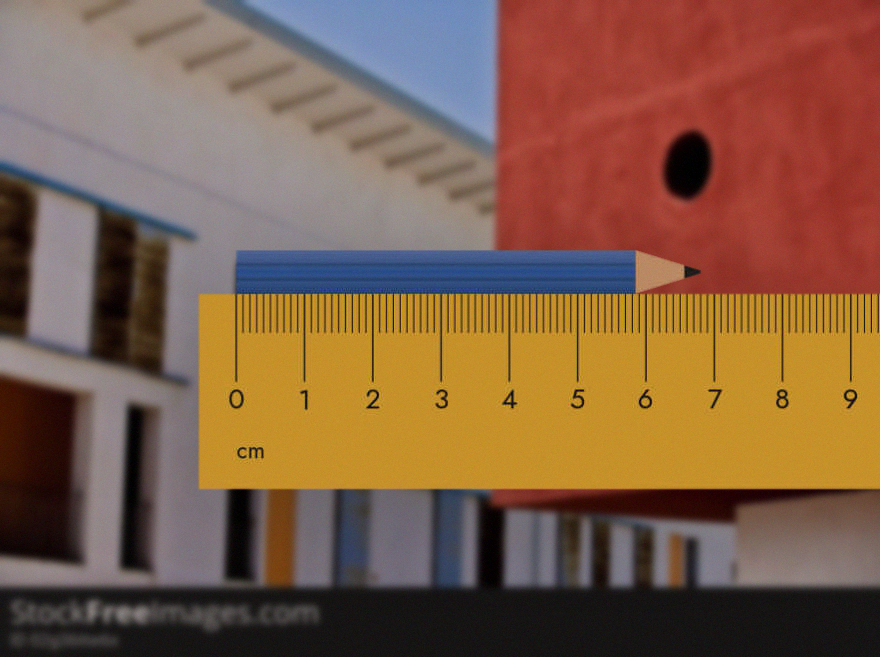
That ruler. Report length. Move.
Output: 6.8 cm
